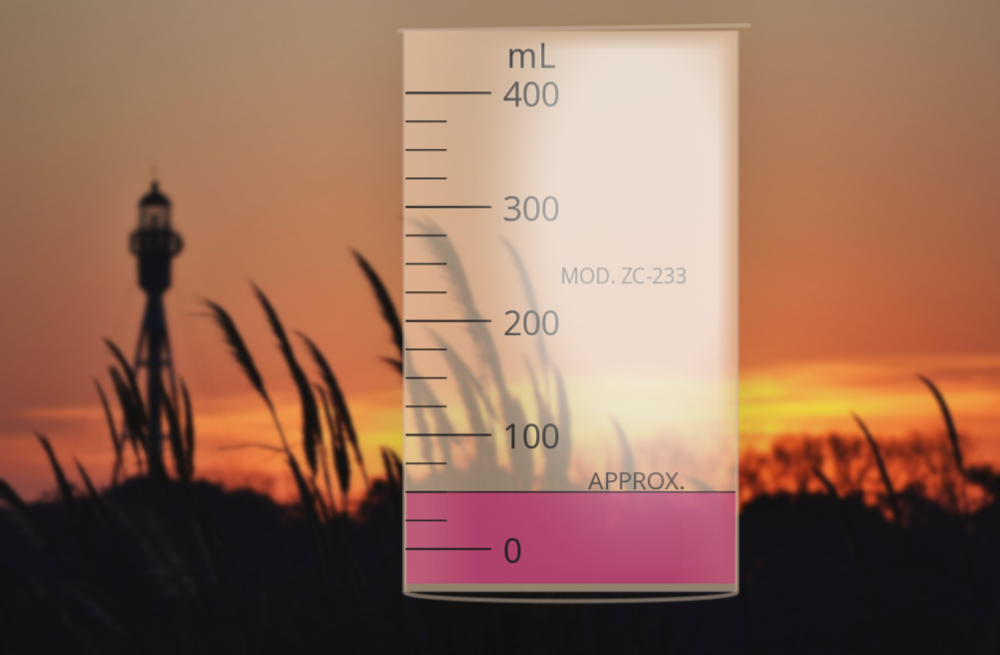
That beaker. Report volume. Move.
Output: 50 mL
